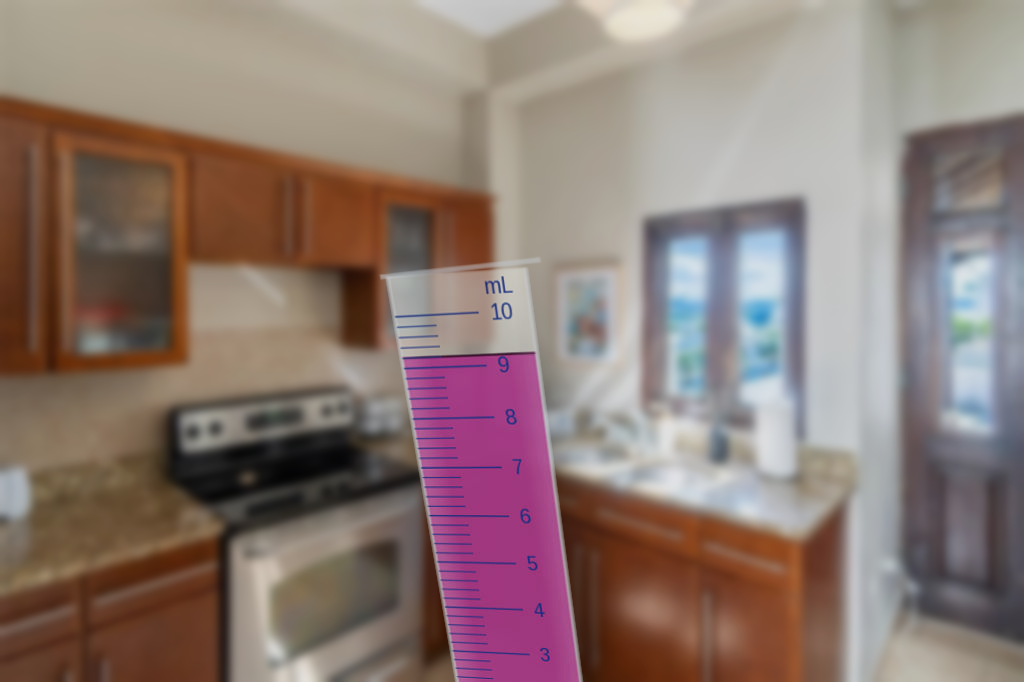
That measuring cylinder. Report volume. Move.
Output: 9.2 mL
